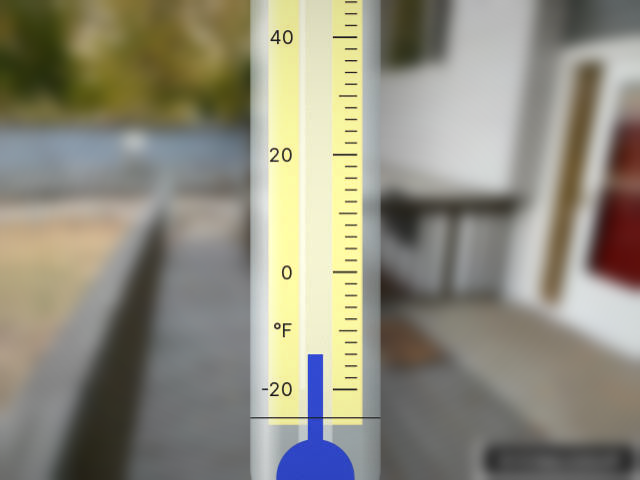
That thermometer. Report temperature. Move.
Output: -14 °F
